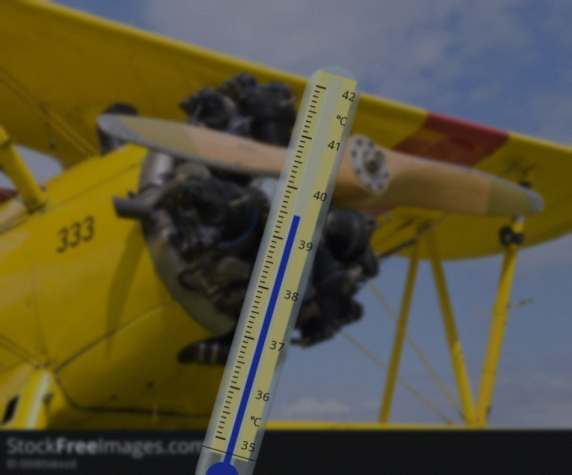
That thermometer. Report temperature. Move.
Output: 39.5 °C
